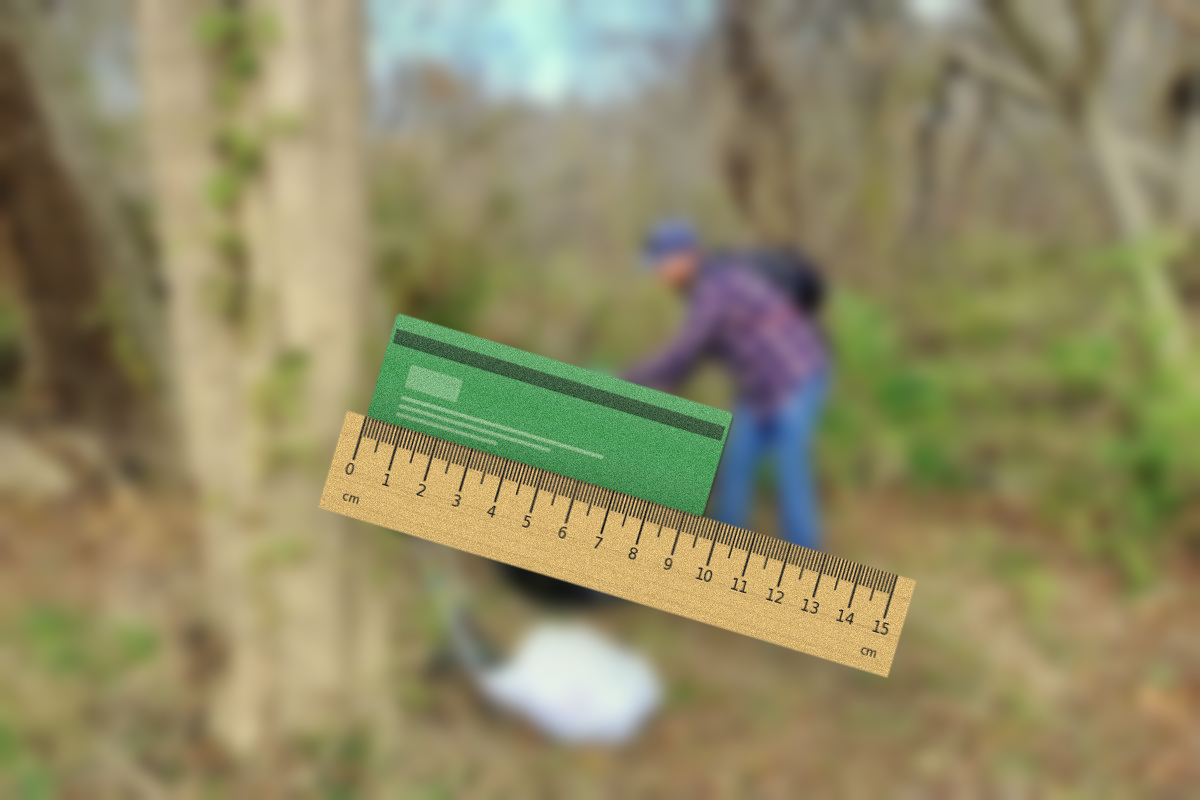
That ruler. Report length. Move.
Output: 9.5 cm
